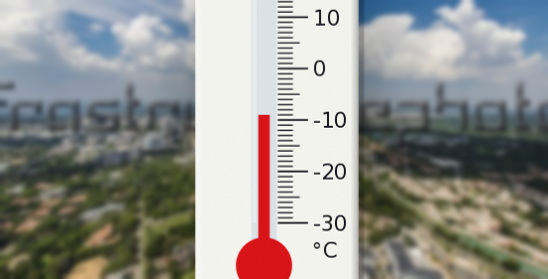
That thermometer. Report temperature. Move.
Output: -9 °C
